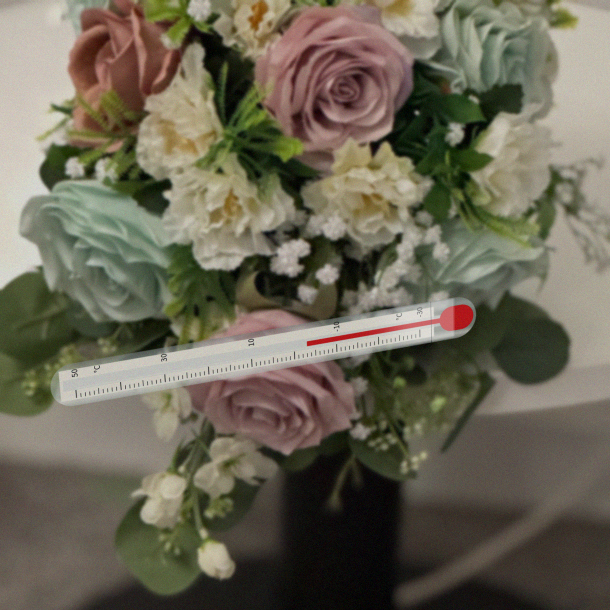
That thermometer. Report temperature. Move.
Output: -3 °C
